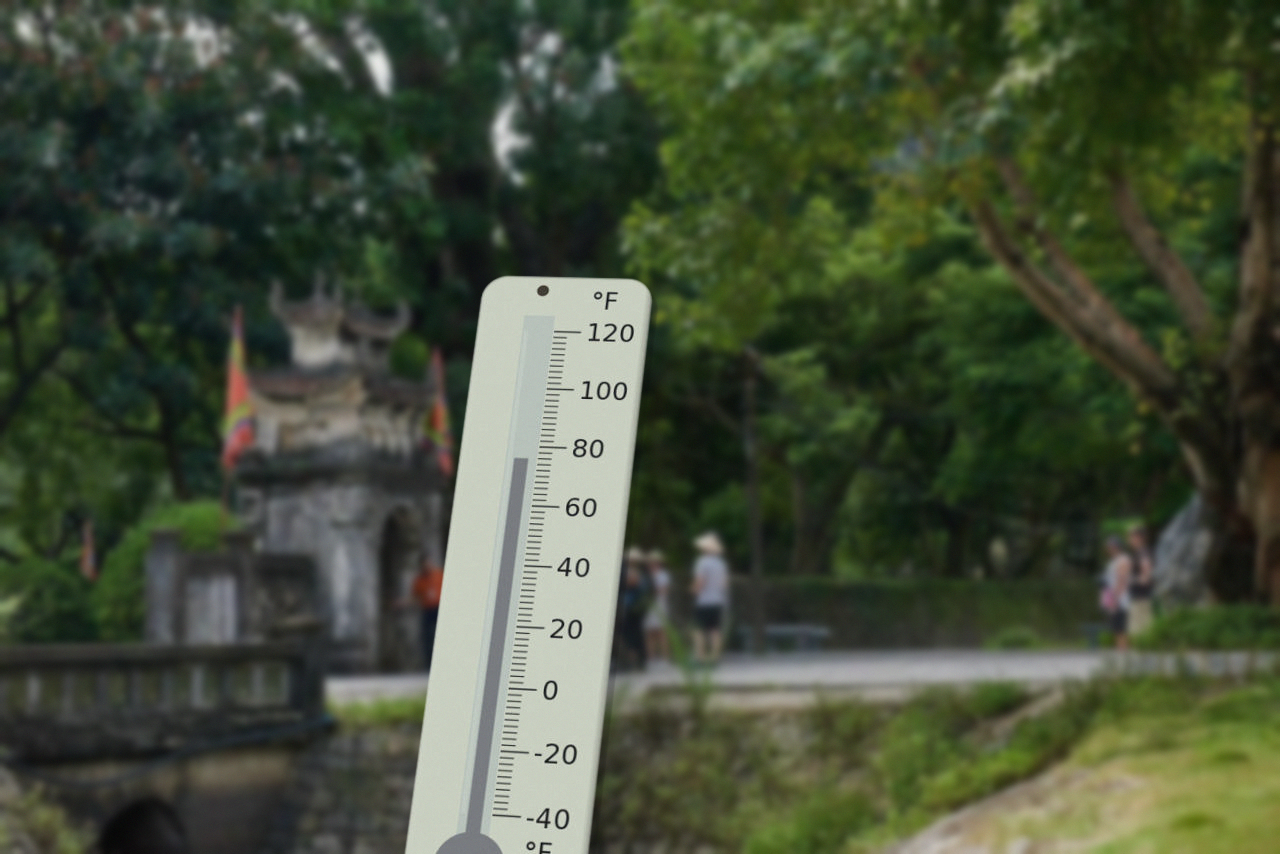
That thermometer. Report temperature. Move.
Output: 76 °F
